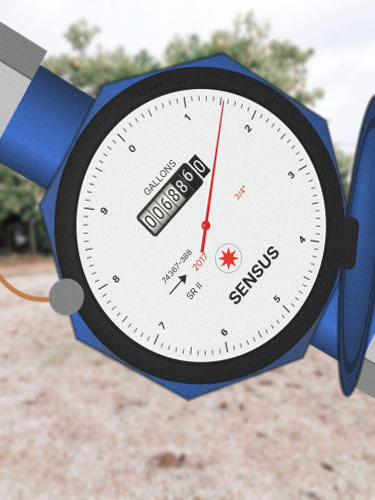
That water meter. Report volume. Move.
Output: 68861.5 gal
